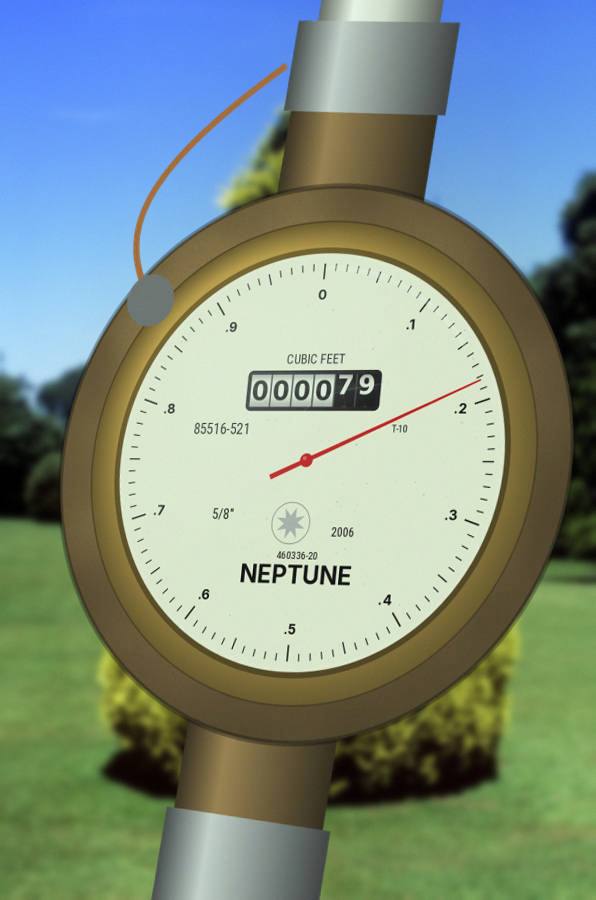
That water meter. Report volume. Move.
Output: 79.18 ft³
